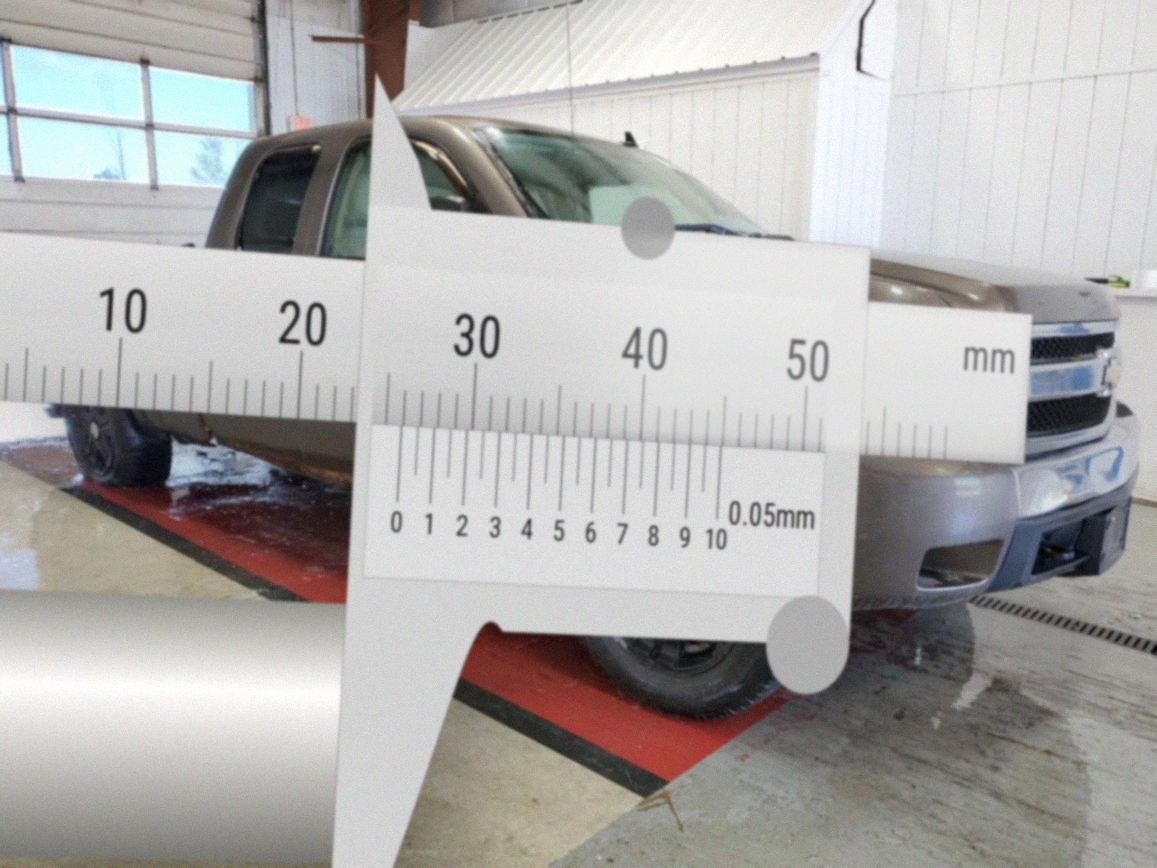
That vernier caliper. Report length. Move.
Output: 25.9 mm
